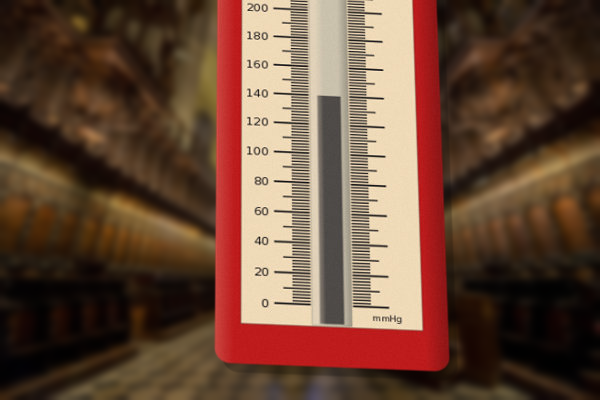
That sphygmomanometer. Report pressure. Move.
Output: 140 mmHg
